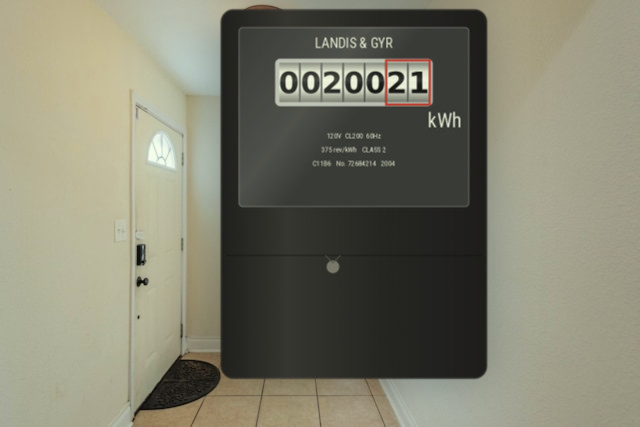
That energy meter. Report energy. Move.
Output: 200.21 kWh
